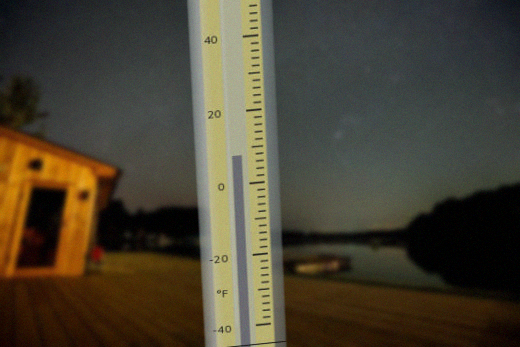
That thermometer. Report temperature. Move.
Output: 8 °F
